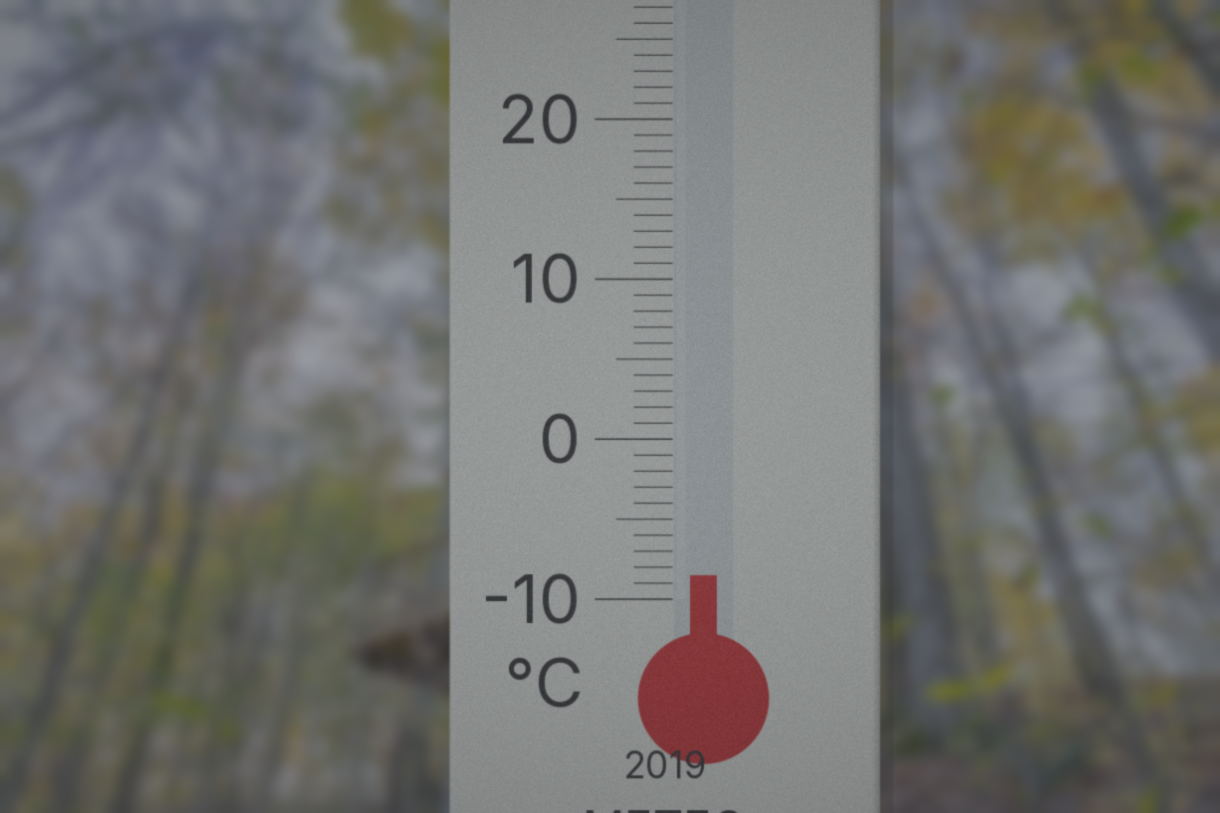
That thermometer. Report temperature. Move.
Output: -8.5 °C
